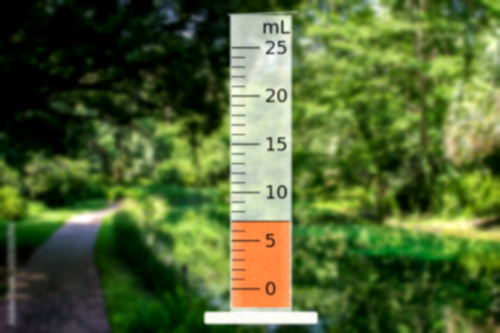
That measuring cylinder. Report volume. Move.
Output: 7 mL
